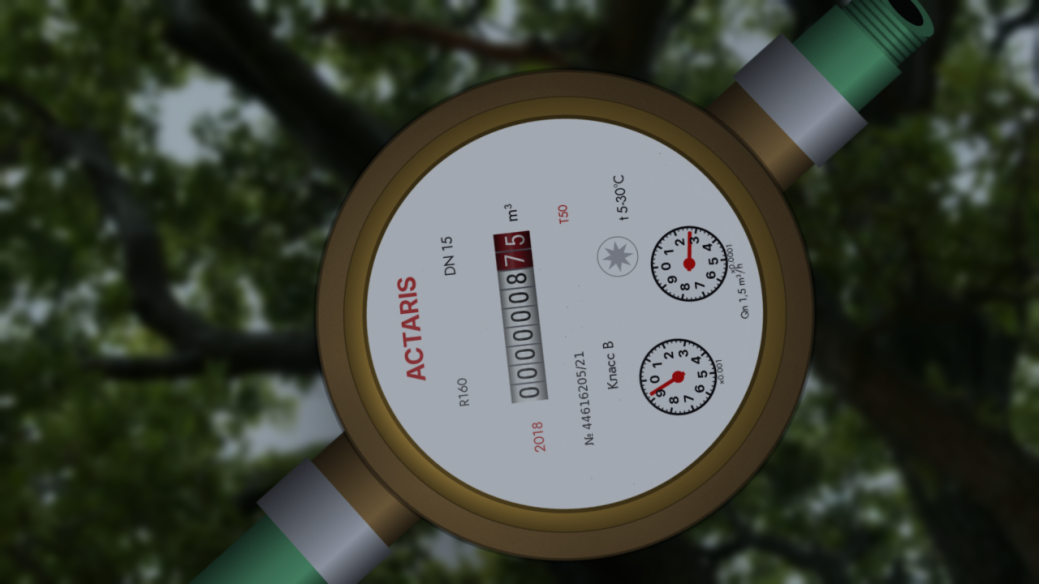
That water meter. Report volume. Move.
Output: 8.7492 m³
